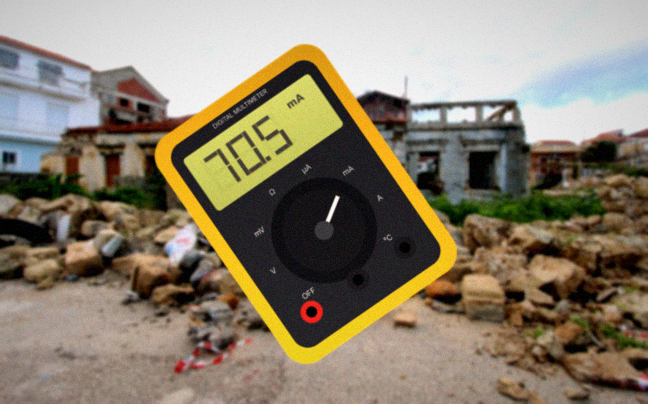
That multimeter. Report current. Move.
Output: 70.5 mA
